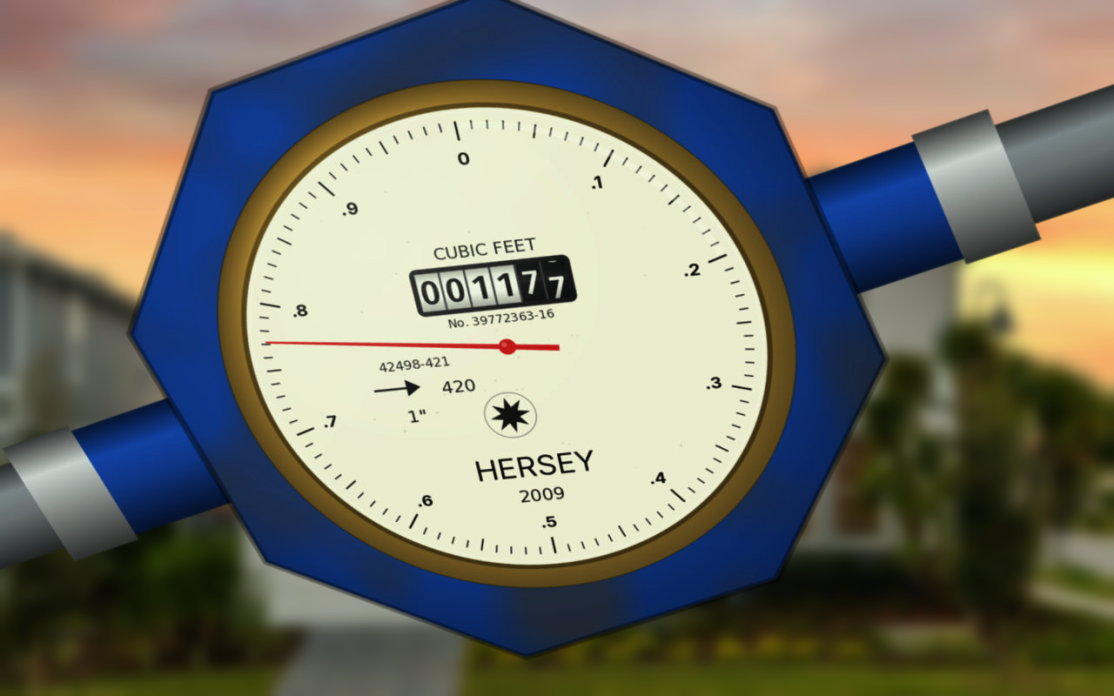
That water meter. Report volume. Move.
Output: 1176.77 ft³
